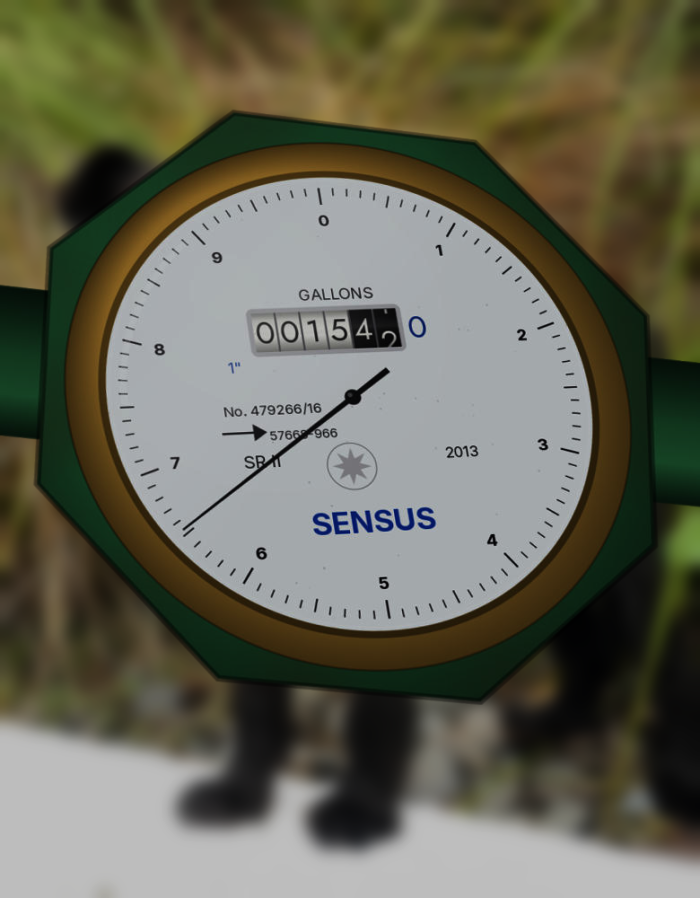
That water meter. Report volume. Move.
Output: 15416.5 gal
